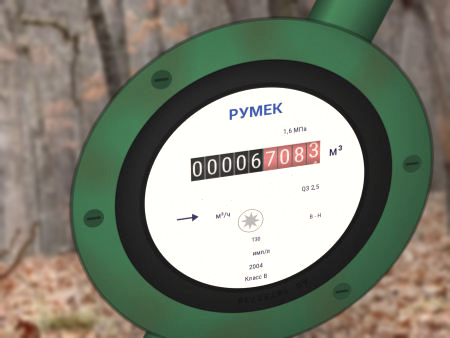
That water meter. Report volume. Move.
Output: 6.7083 m³
